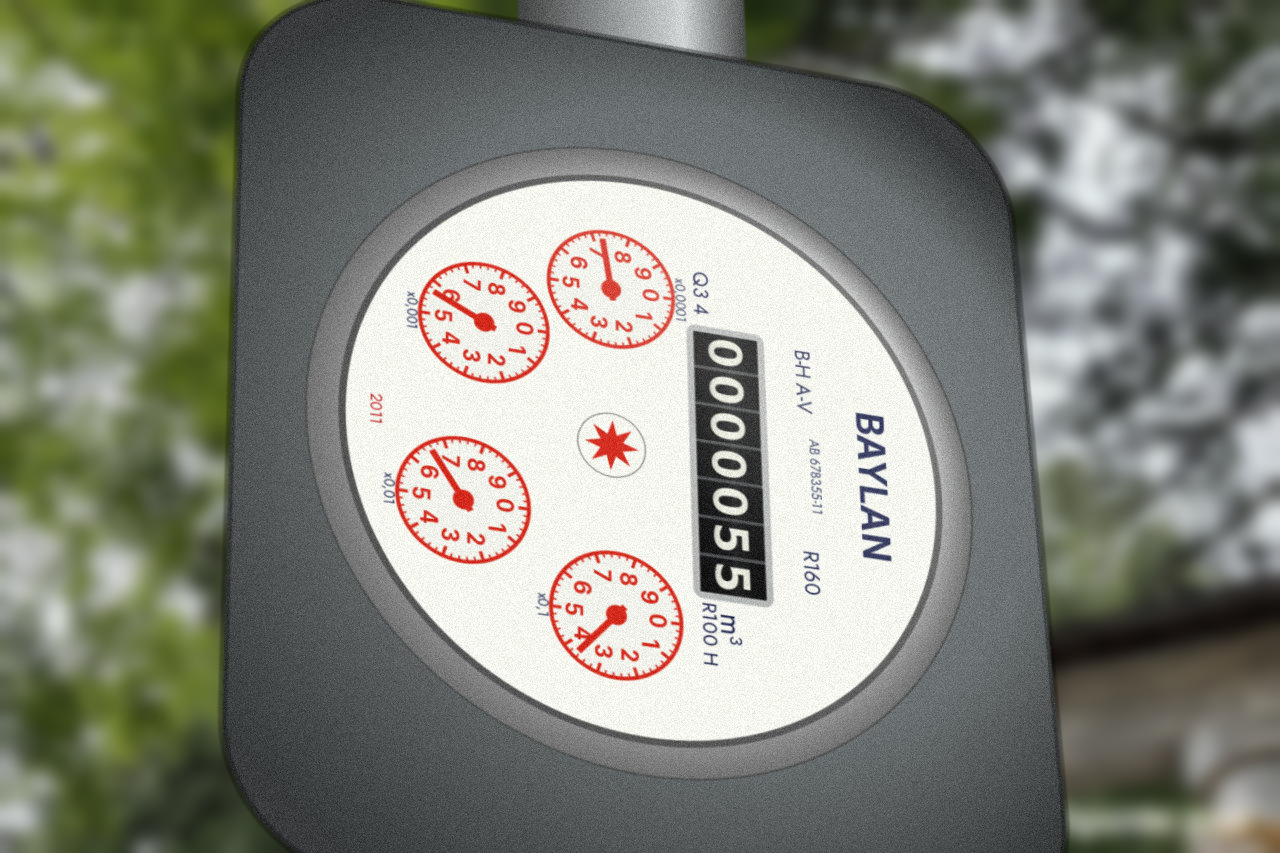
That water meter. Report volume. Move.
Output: 55.3657 m³
